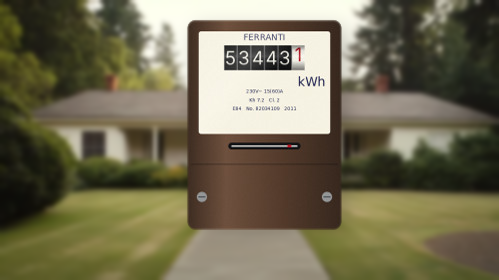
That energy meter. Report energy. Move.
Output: 53443.1 kWh
